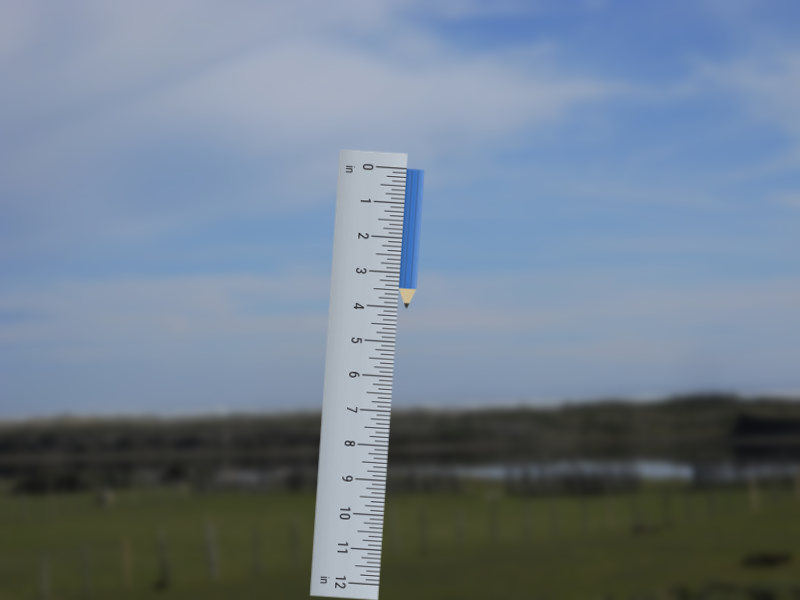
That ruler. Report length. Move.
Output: 4 in
